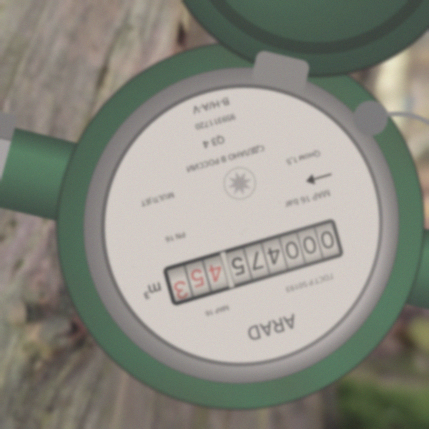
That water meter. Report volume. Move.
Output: 475.453 m³
